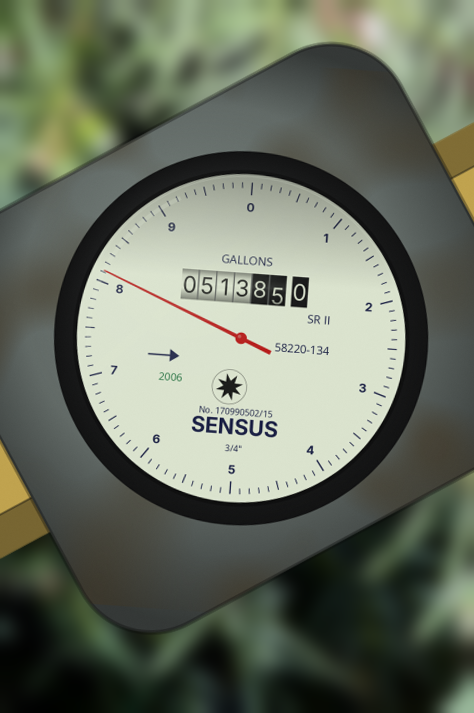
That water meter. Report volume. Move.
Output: 513848.1 gal
